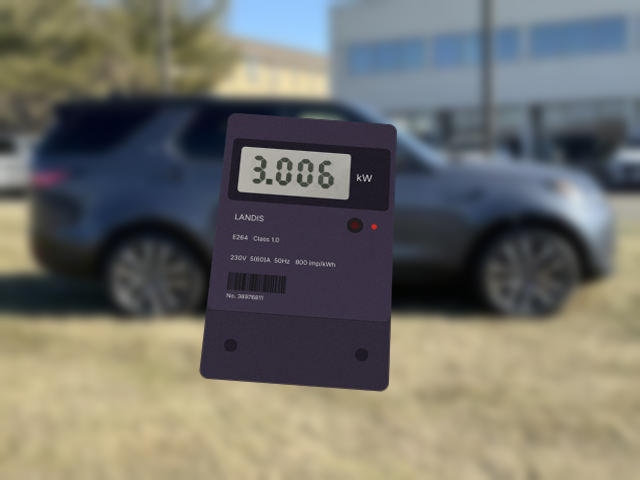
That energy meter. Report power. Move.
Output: 3.006 kW
